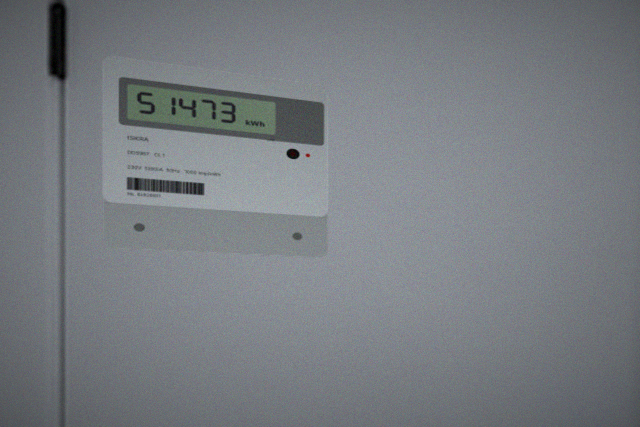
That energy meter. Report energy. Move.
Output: 51473 kWh
